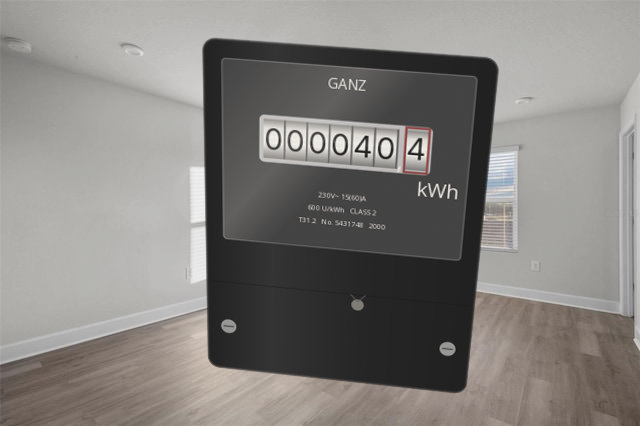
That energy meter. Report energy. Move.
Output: 40.4 kWh
